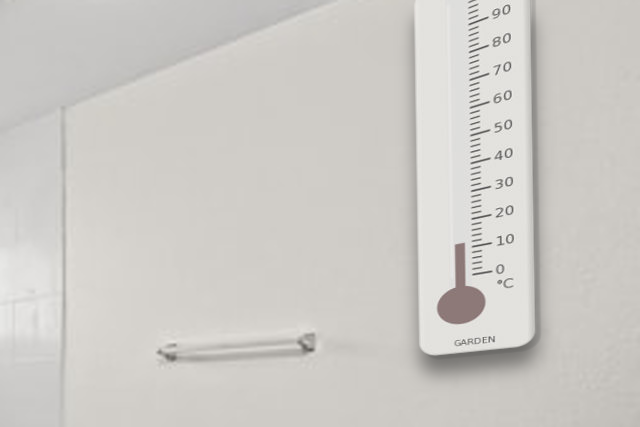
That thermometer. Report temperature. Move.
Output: 12 °C
